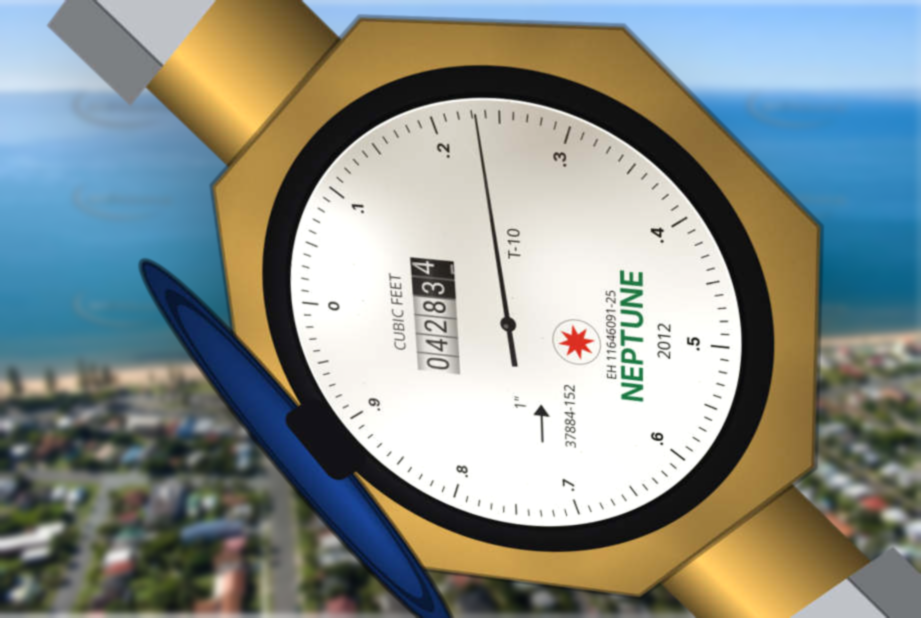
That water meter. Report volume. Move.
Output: 42834.23 ft³
